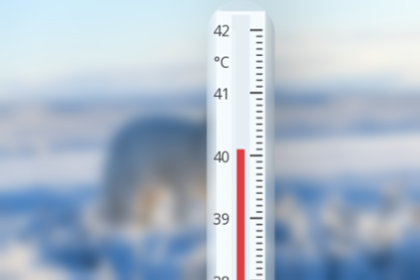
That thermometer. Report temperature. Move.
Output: 40.1 °C
